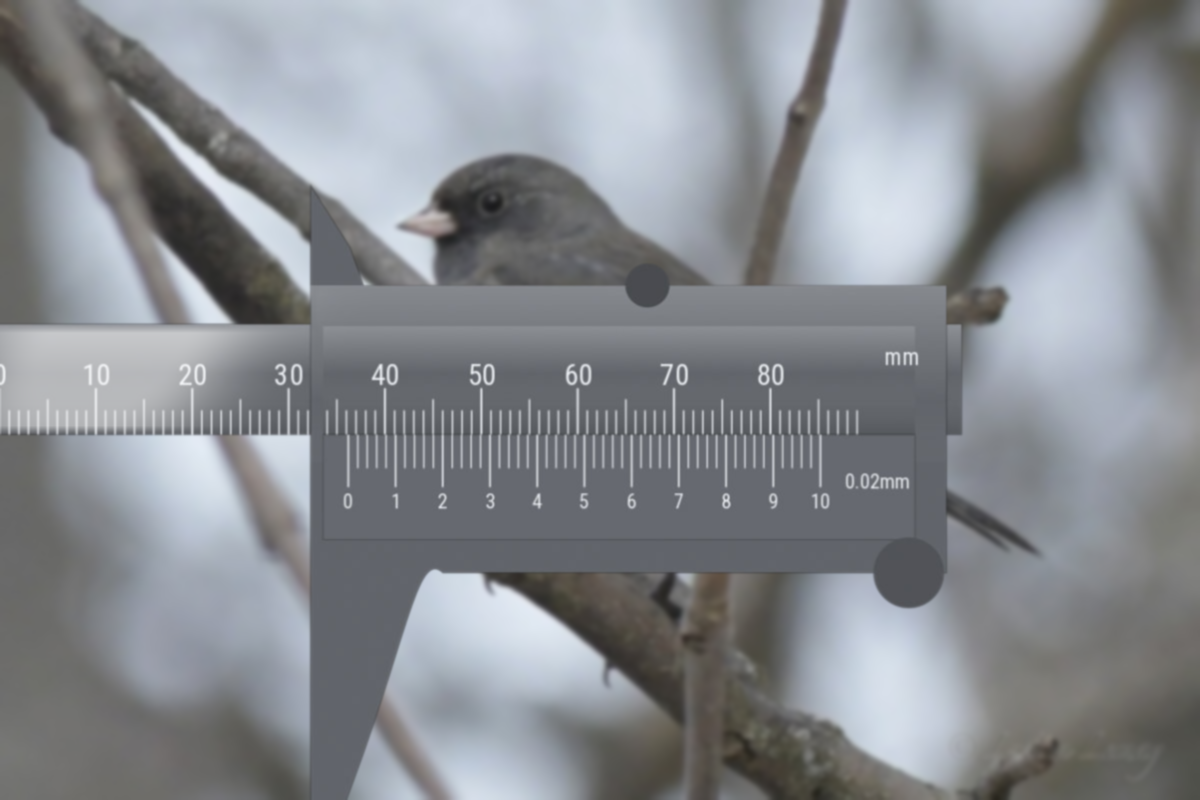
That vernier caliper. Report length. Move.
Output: 36.2 mm
